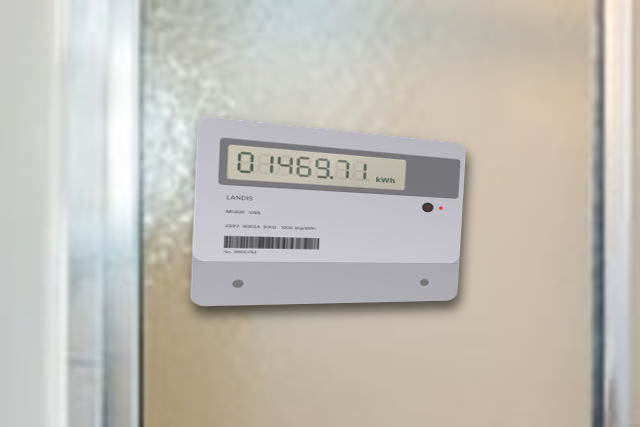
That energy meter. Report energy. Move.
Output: 1469.71 kWh
